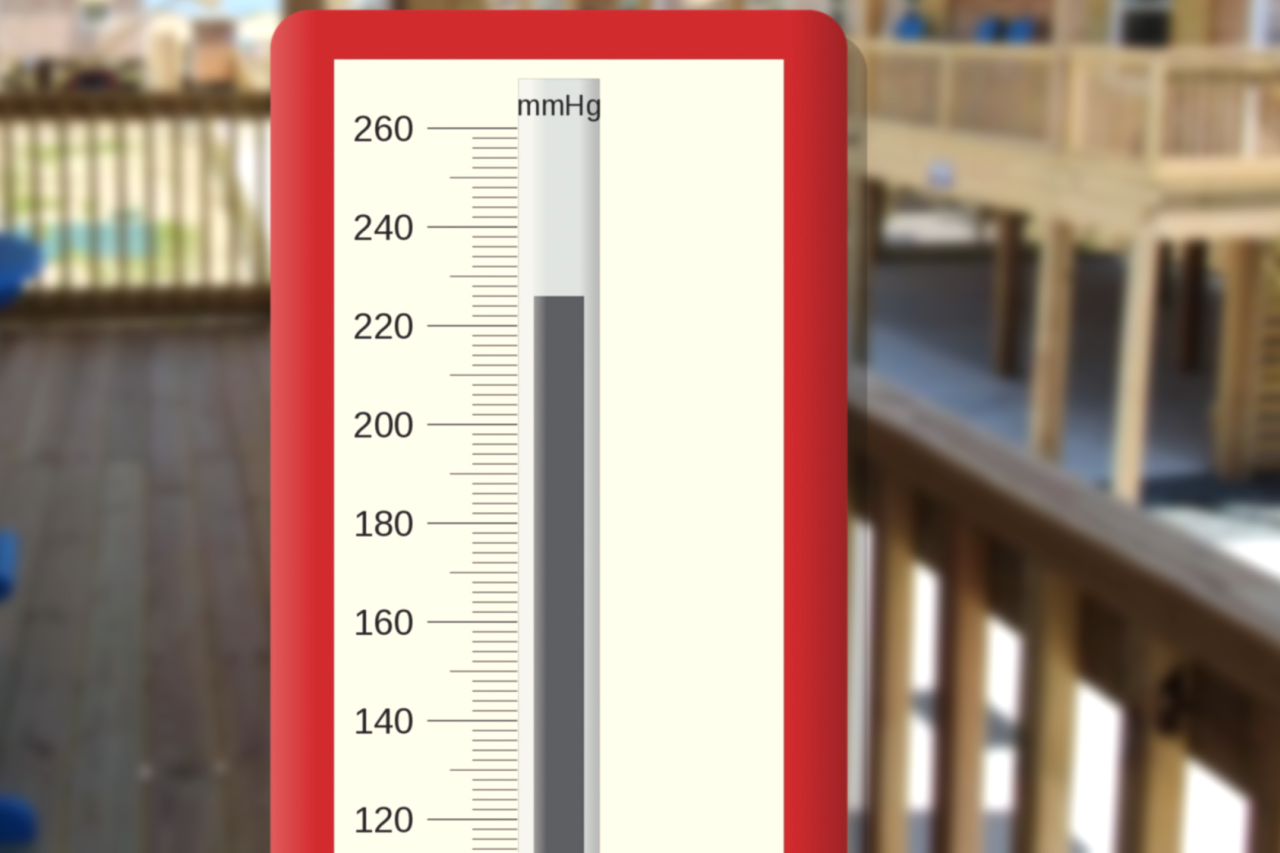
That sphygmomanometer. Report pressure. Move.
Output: 226 mmHg
